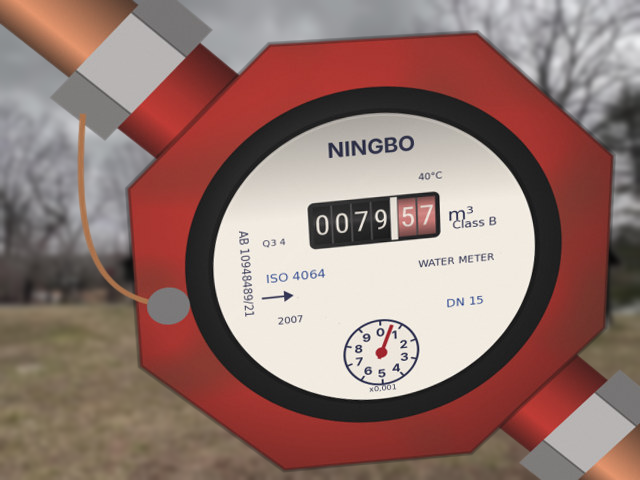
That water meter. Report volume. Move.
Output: 79.570 m³
